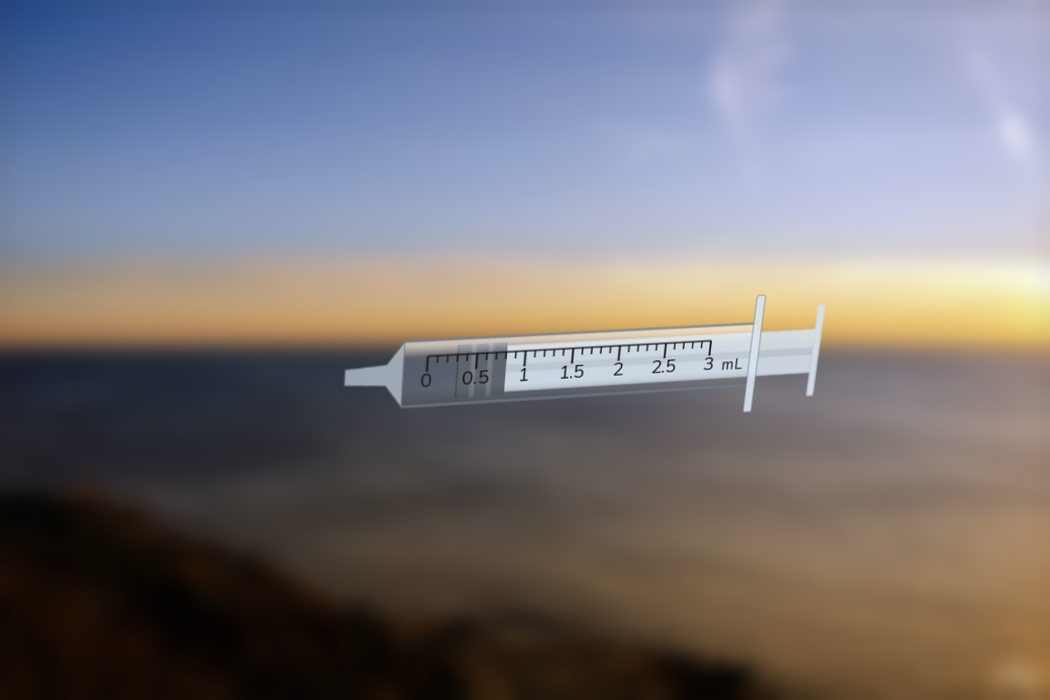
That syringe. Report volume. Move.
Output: 0.3 mL
